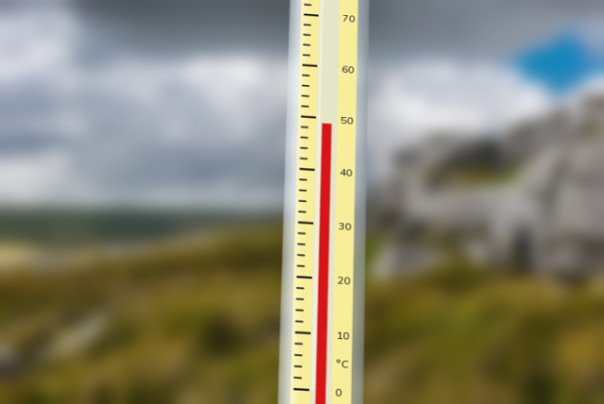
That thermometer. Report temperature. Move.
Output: 49 °C
